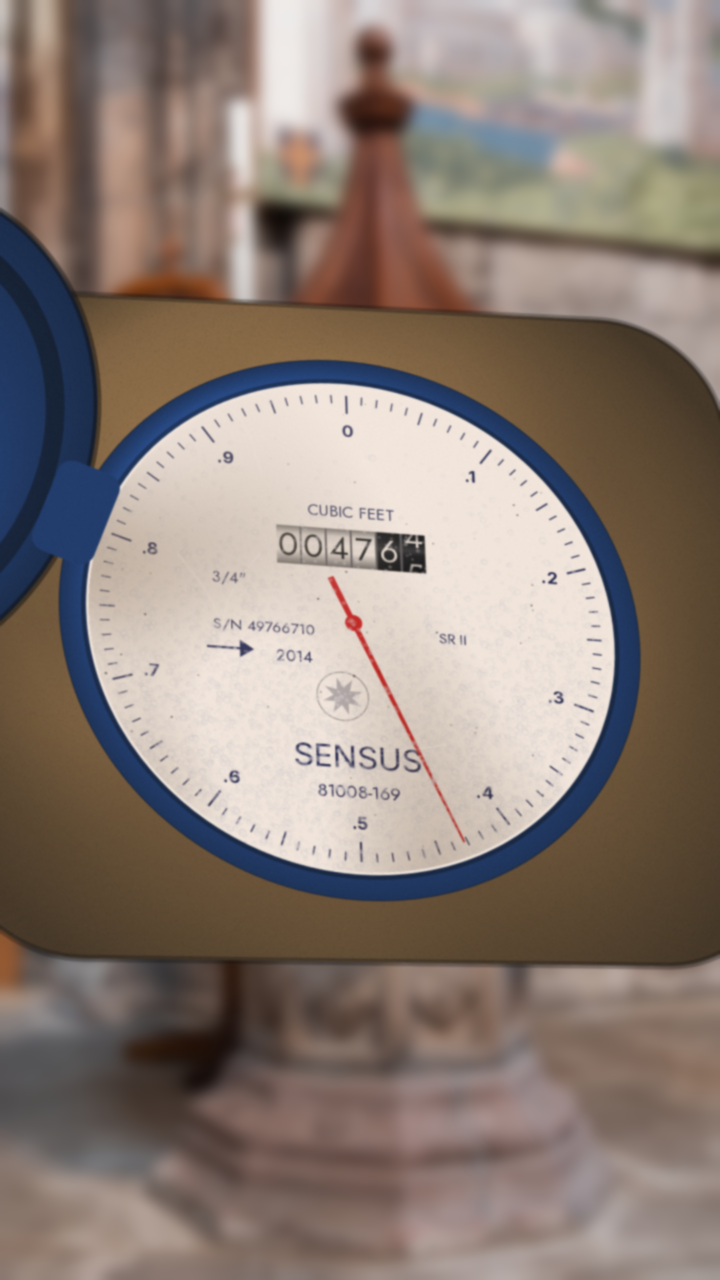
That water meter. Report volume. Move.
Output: 4764.43 ft³
